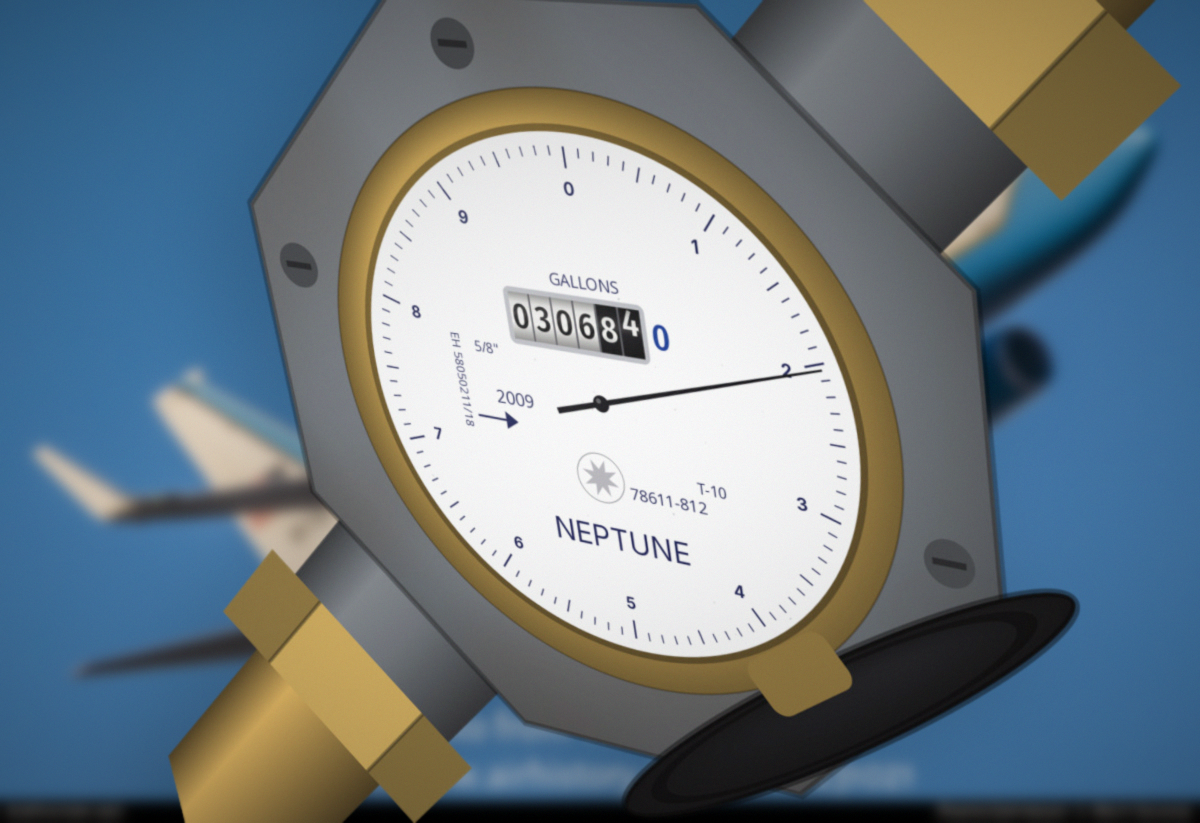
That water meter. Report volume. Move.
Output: 306842.0 gal
